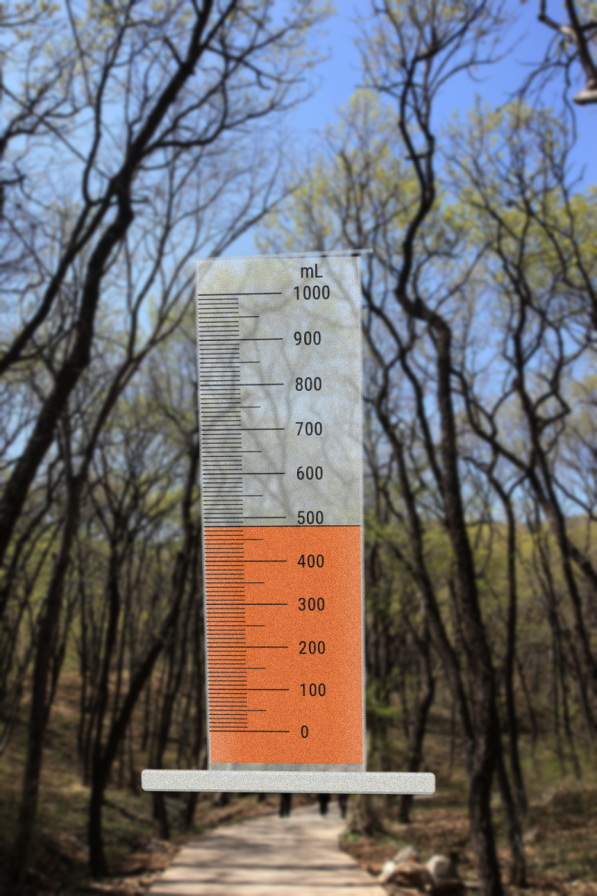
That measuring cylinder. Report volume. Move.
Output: 480 mL
